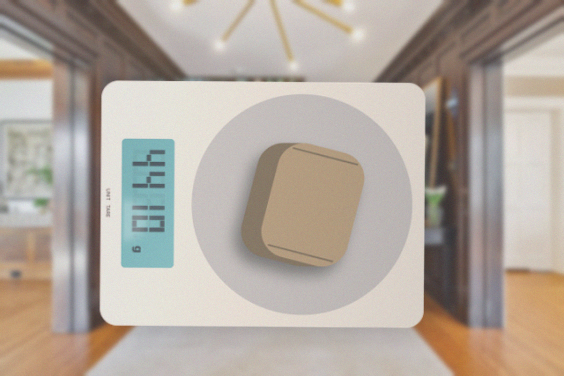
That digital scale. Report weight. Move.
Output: 4410 g
